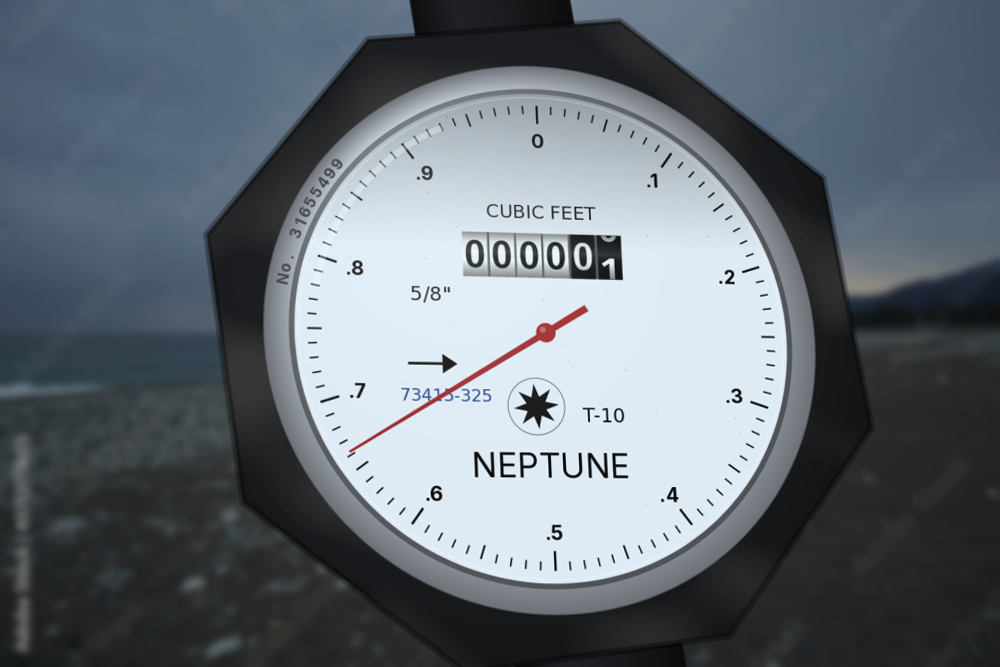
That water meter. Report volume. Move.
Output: 0.66 ft³
